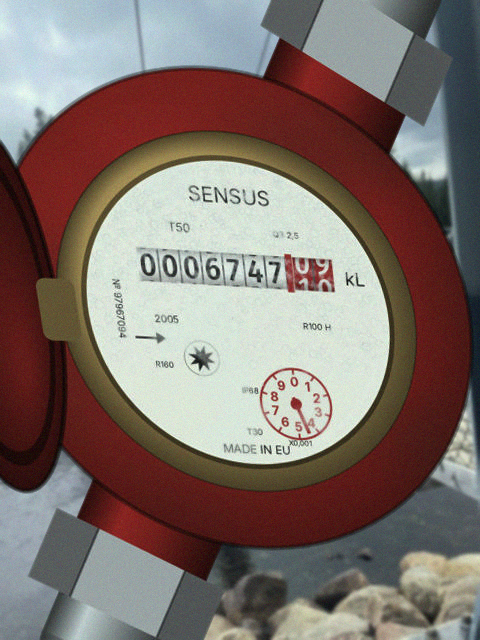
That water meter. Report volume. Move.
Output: 6747.094 kL
